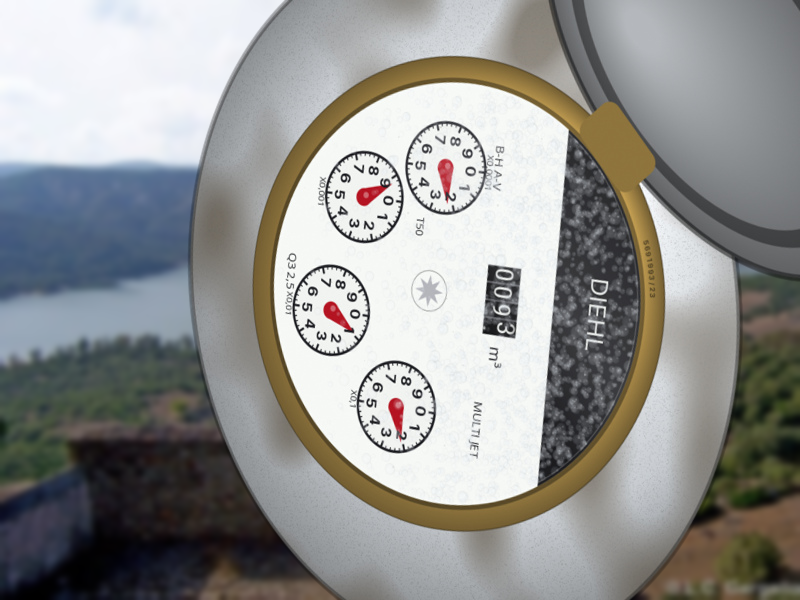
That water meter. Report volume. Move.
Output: 93.2092 m³
